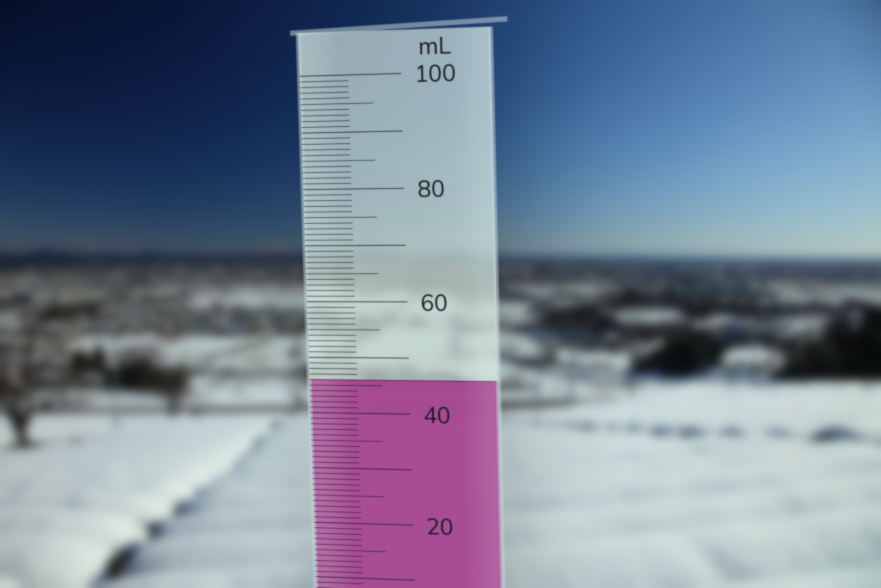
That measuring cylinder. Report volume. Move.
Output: 46 mL
